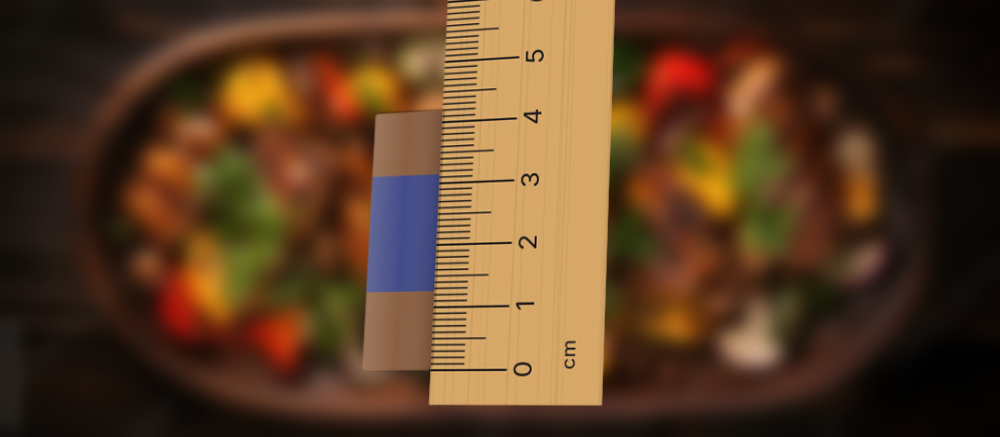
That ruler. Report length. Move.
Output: 4.2 cm
